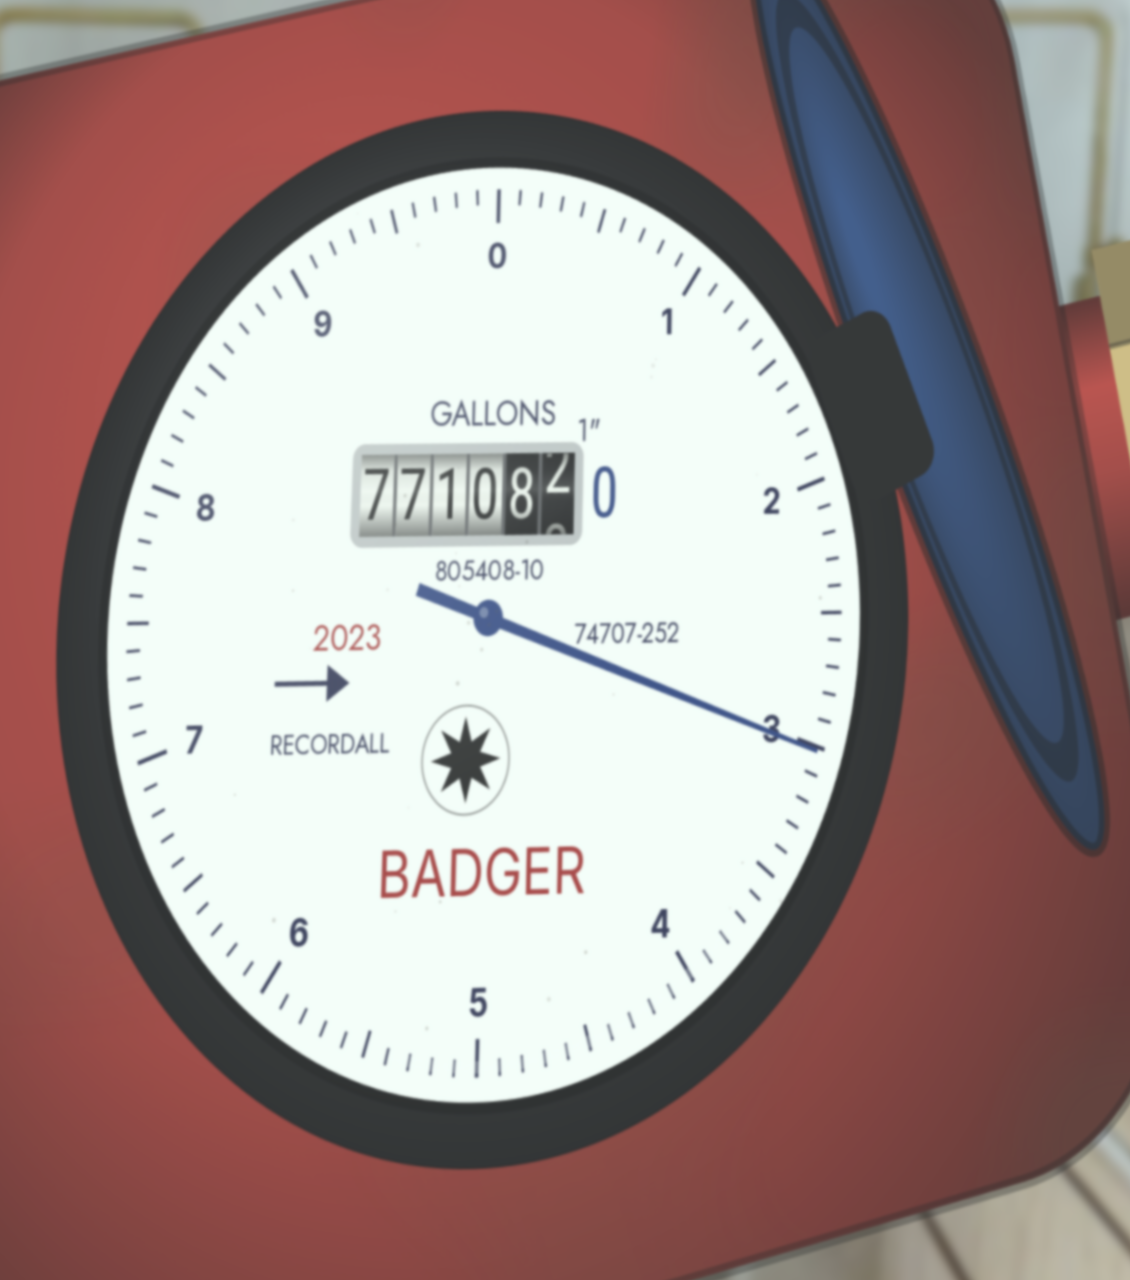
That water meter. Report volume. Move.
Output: 7710823.0 gal
